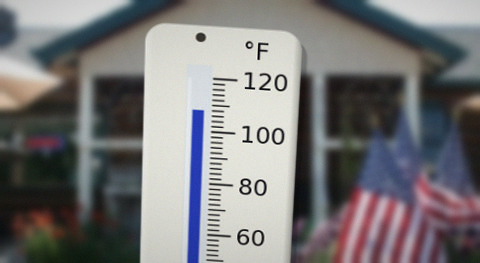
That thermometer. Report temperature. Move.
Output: 108 °F
